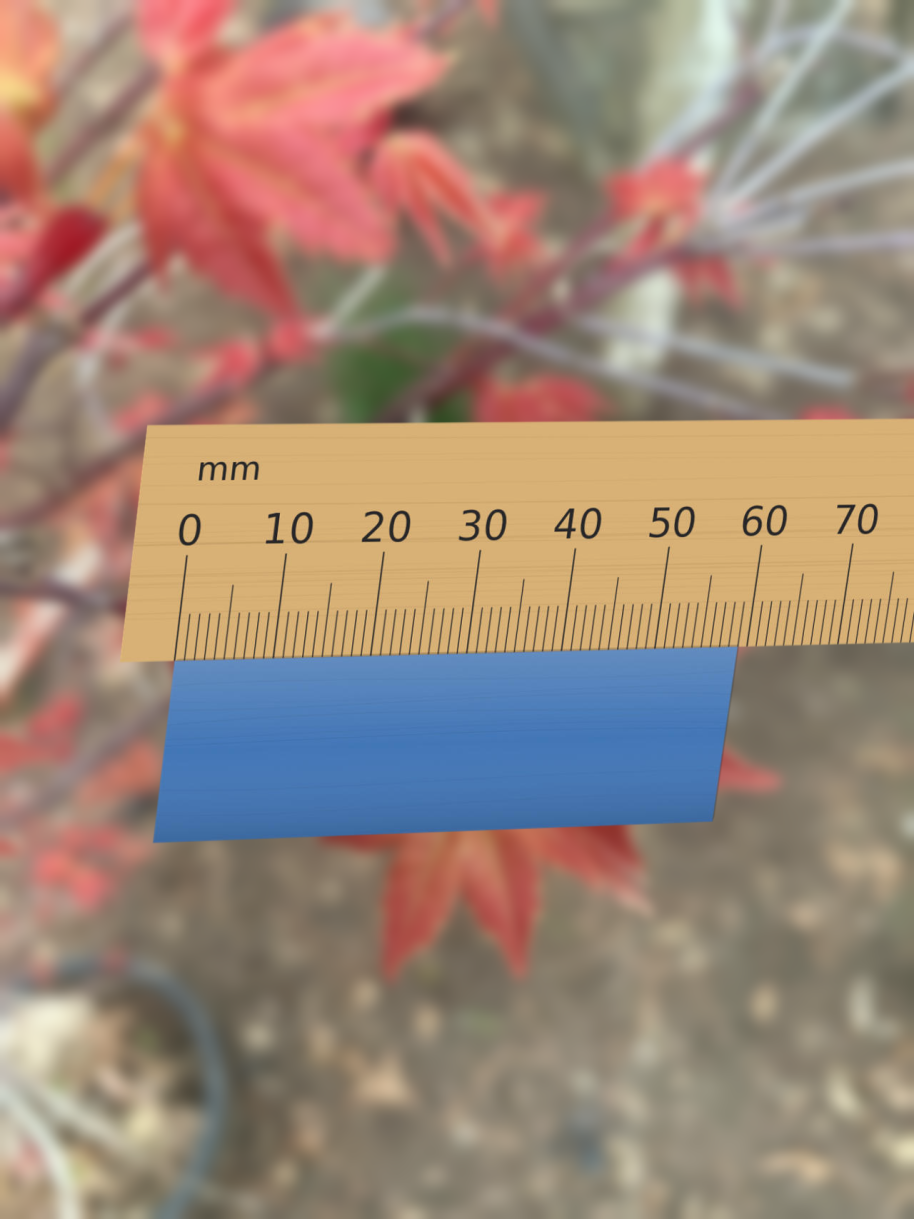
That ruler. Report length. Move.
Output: 59 mm
